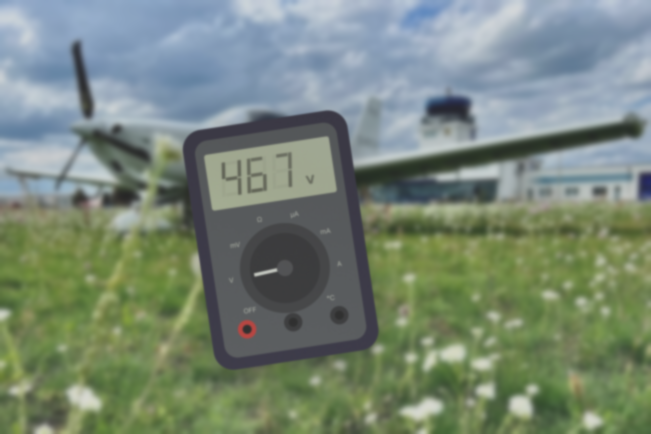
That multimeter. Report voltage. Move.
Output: 467 V
